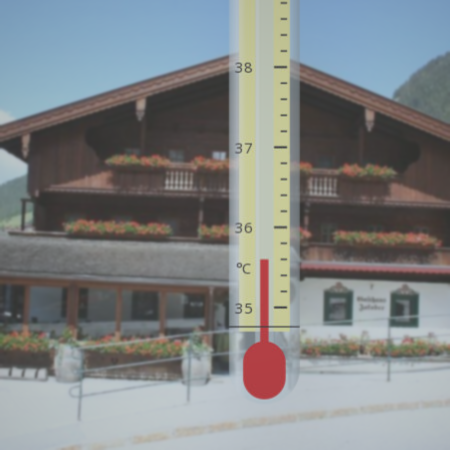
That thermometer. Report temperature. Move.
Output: 35.6 °C
